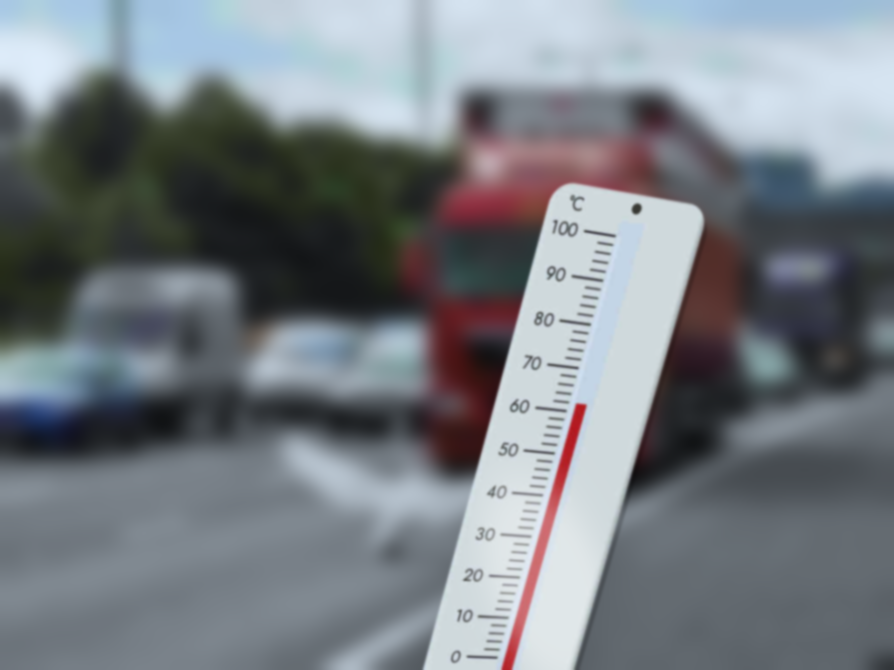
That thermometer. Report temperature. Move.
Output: 62 °C
